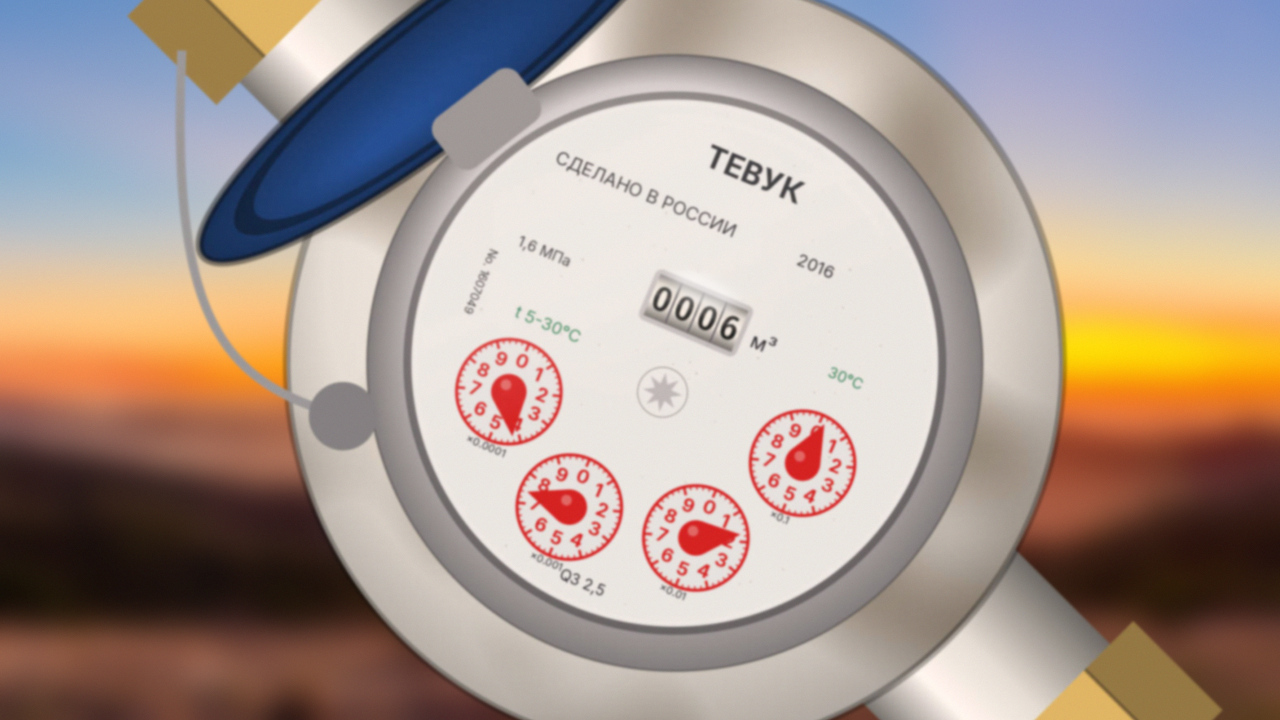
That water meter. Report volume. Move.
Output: 6.0174 m³
